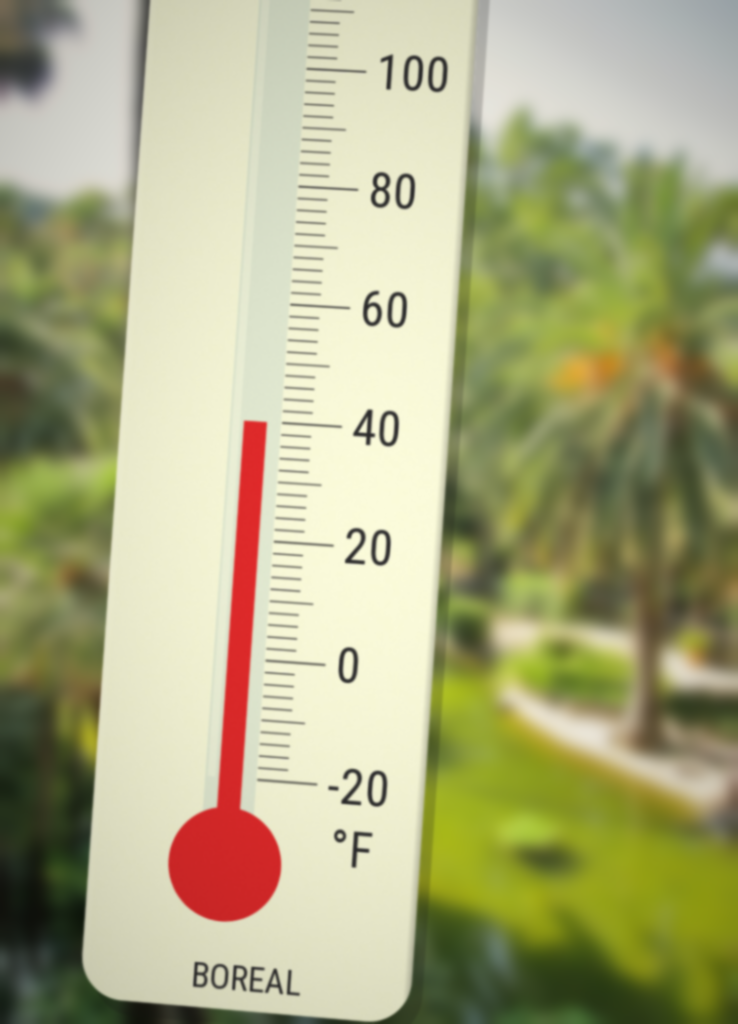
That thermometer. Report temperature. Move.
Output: 40 °F
